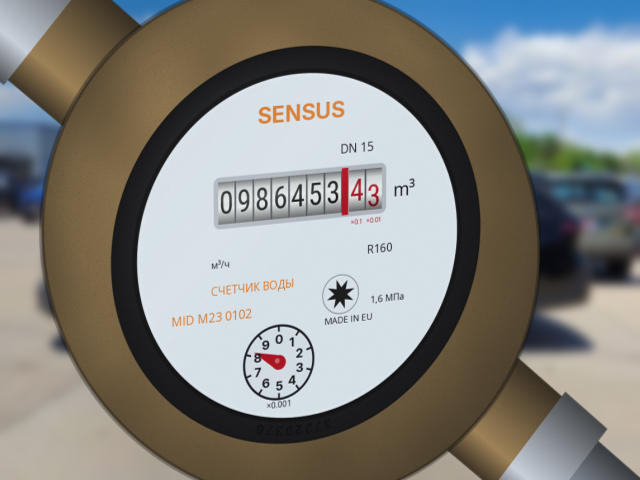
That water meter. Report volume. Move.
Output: 986453.428 m³
